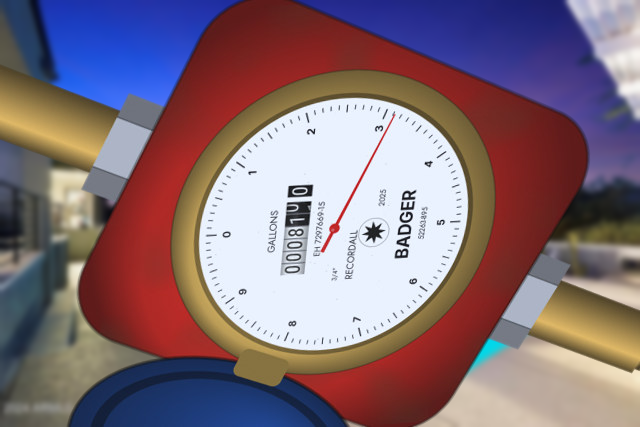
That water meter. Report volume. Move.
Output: 8103.1 gal
